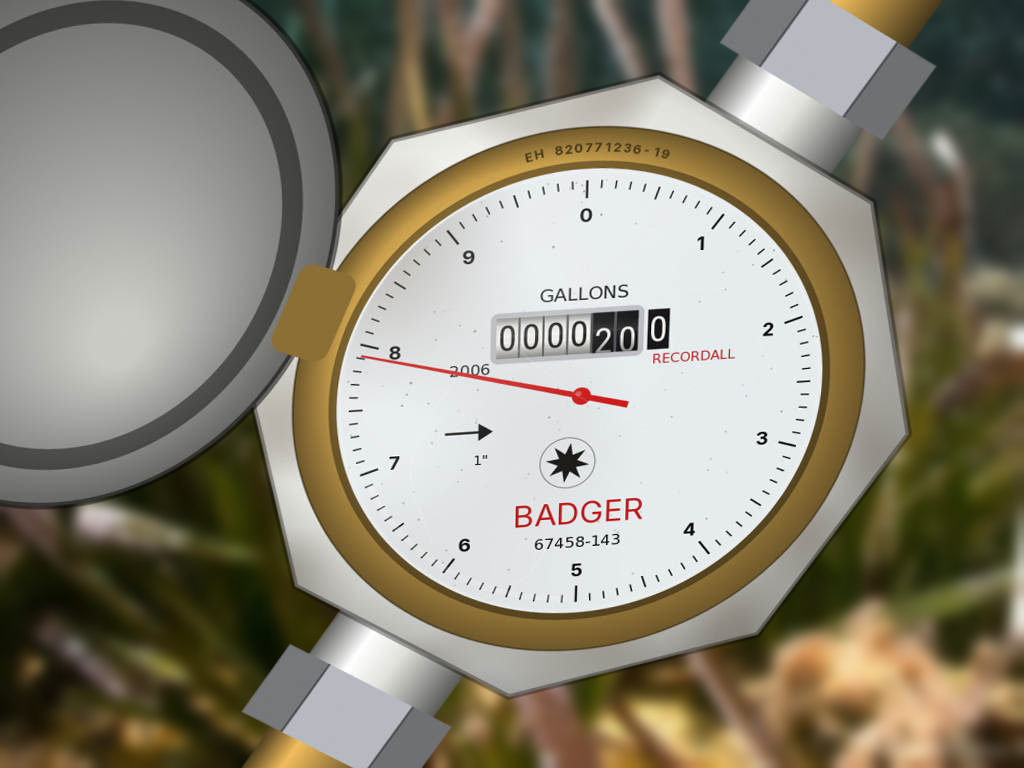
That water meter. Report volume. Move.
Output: 197.9 gal
